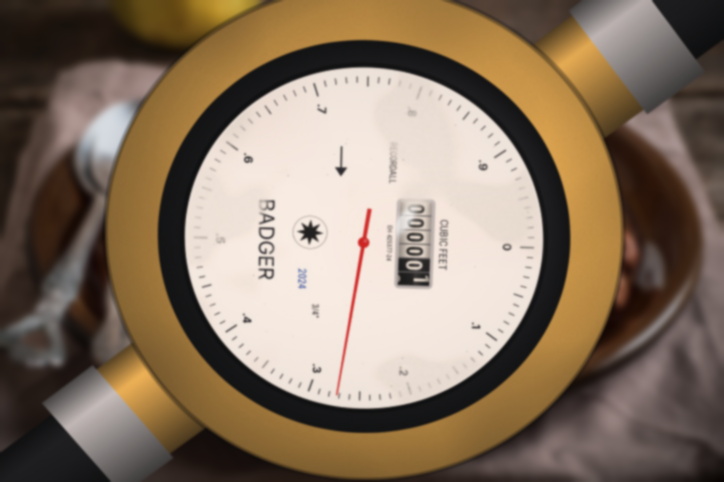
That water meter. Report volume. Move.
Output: 1.27 ft³
